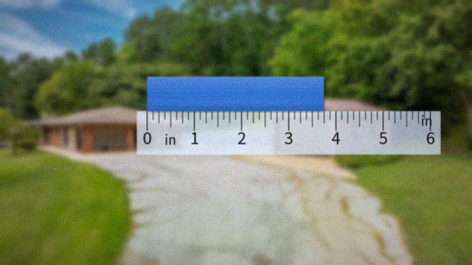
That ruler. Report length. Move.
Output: 3.75 in
